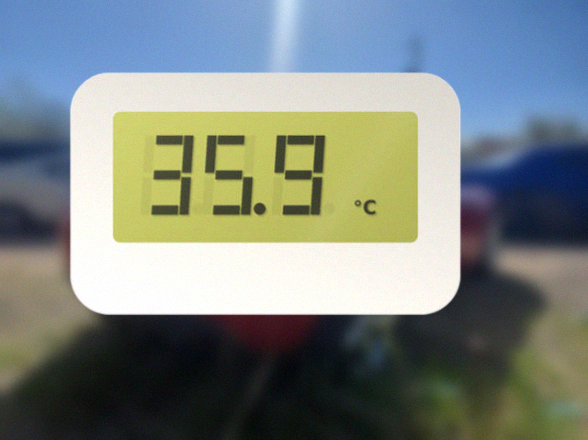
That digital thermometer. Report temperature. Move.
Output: 35.9 °C
